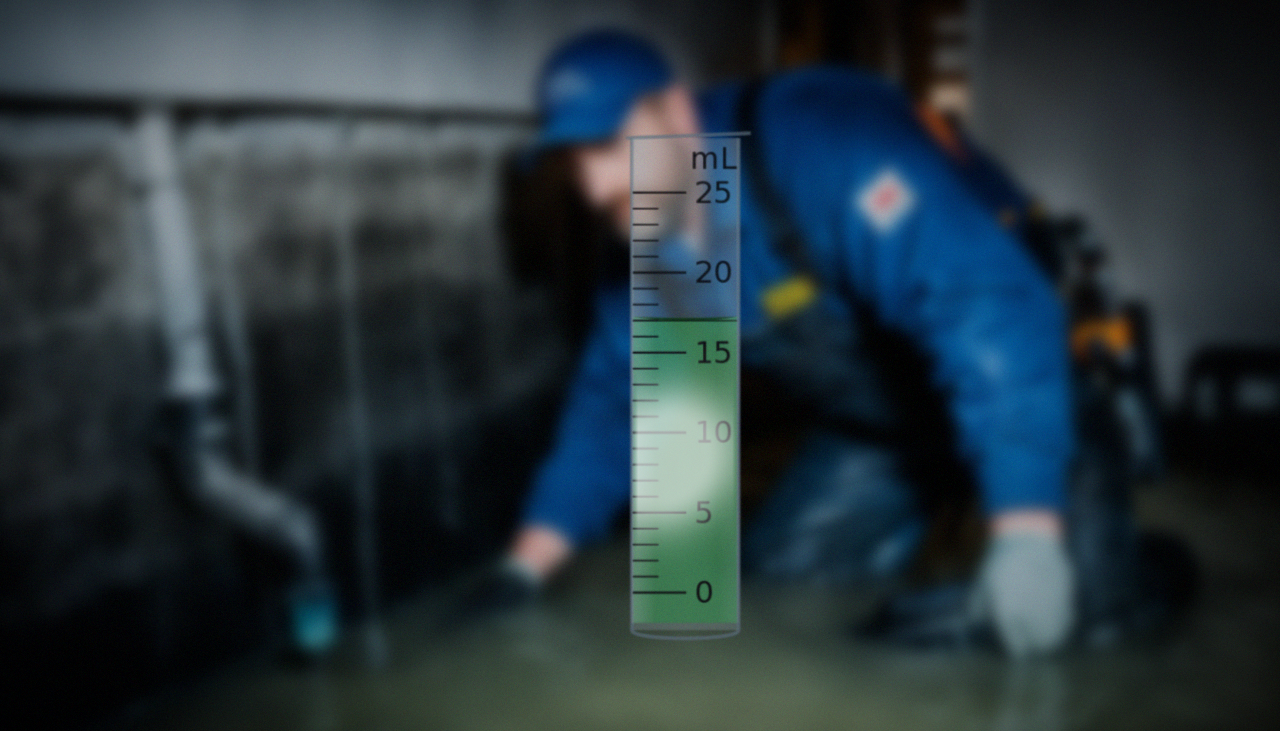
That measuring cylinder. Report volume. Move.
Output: 17 mL
